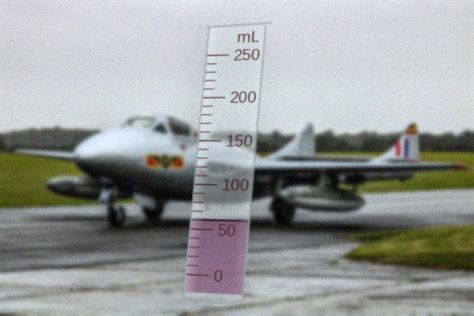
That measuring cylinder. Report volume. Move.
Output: 60 mL
